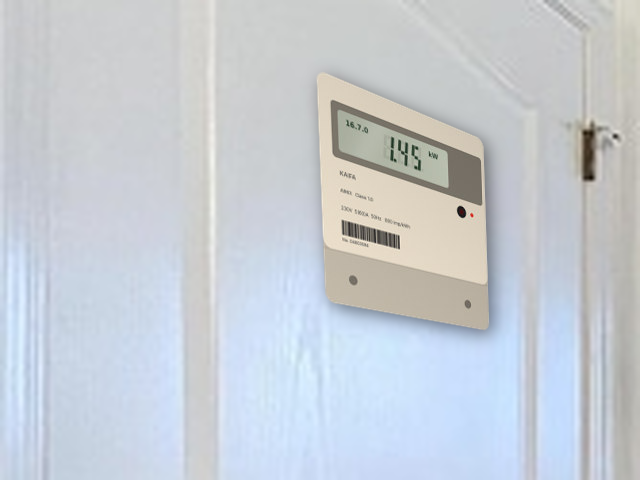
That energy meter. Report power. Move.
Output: 1.45 kW
